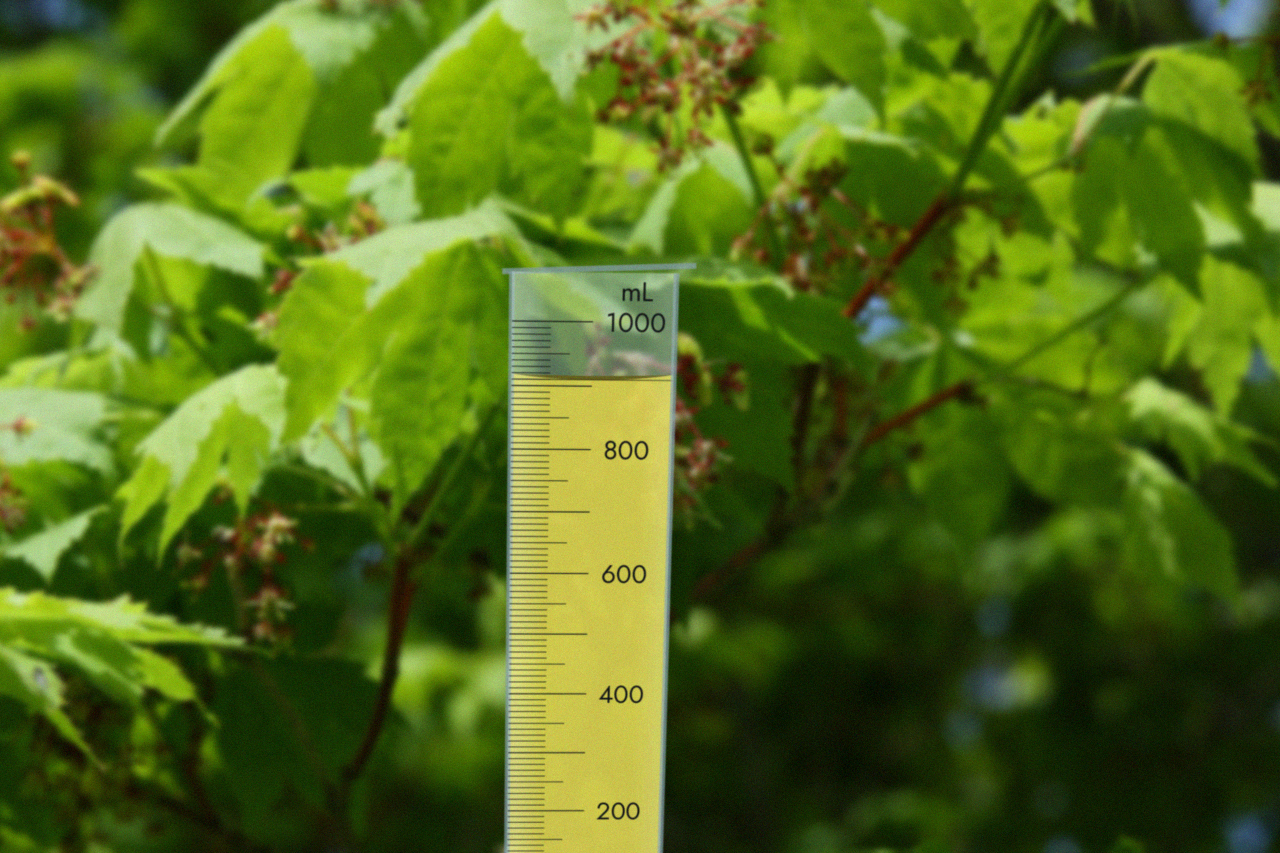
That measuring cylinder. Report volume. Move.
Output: 910 mL
